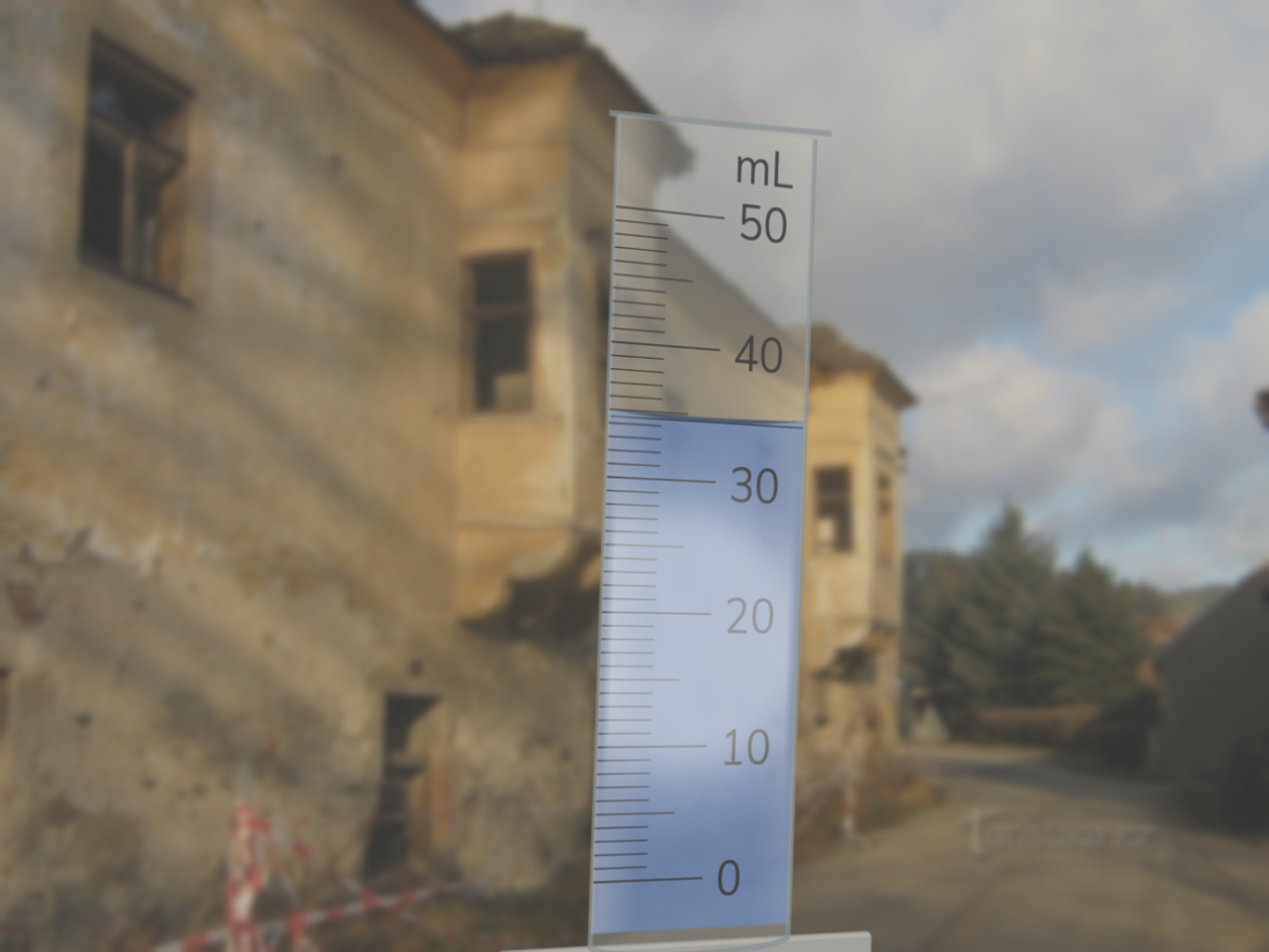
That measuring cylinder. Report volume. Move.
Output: 34.5 mL
